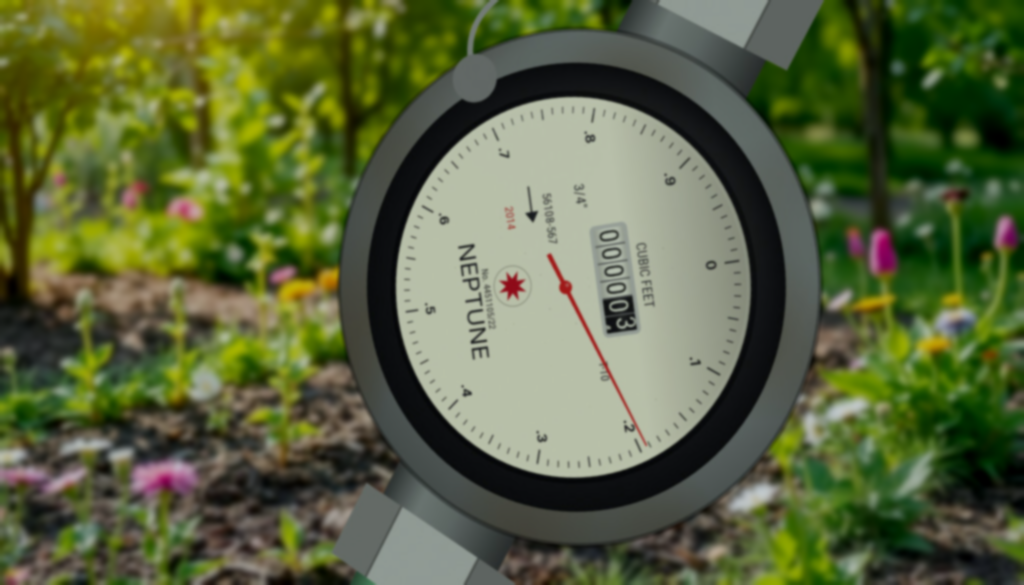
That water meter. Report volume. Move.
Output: 3.19 ft³
